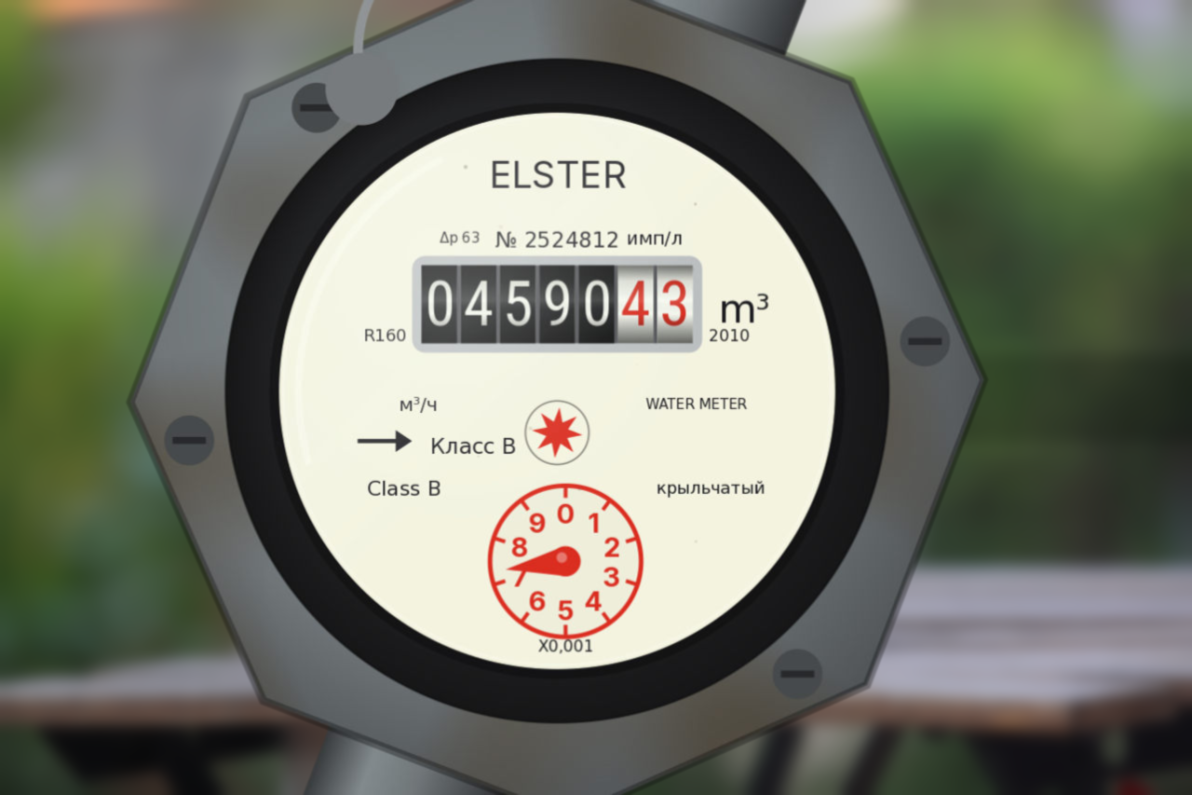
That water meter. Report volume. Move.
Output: 4590.437 m³
